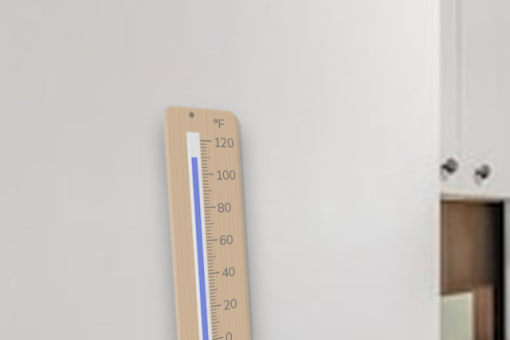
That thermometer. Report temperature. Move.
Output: 110 °F
